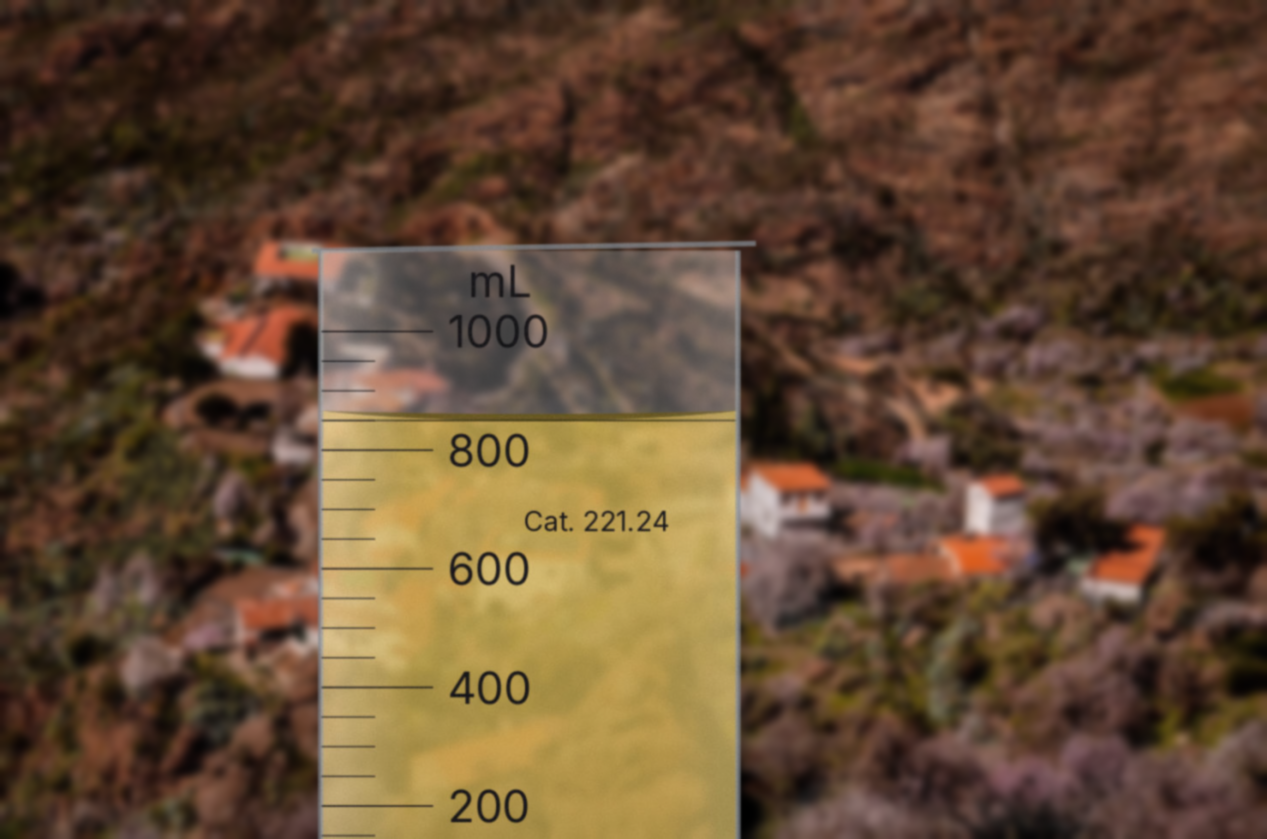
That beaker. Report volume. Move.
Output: 850 mL
